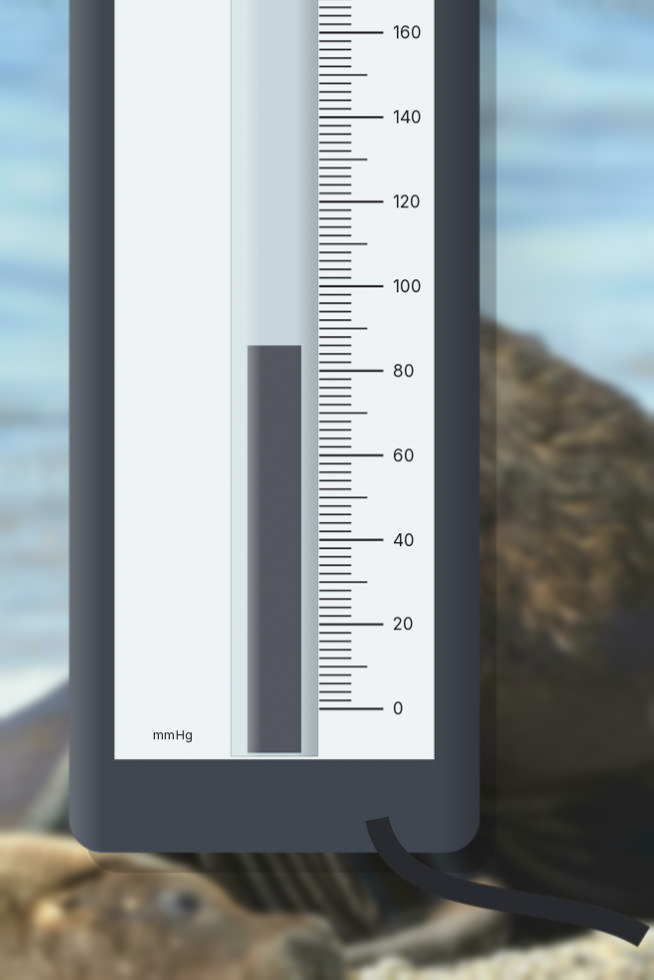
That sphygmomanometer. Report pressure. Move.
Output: 86 mmHg
